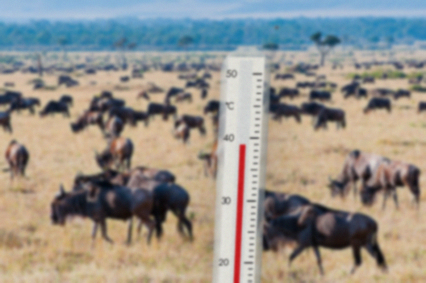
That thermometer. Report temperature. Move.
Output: 39 °C
